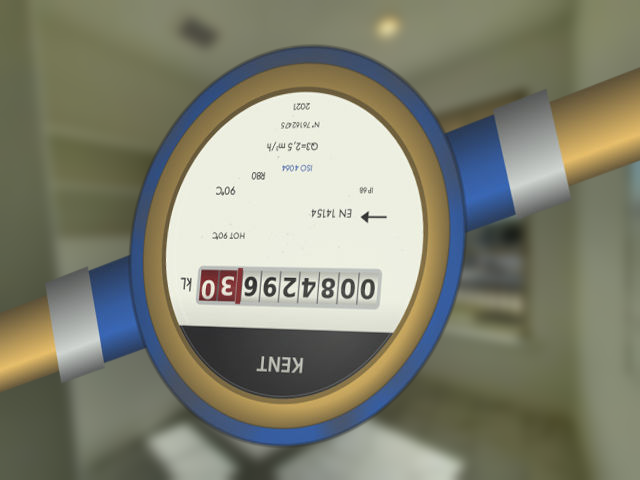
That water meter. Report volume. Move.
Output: 84296.30 kL
